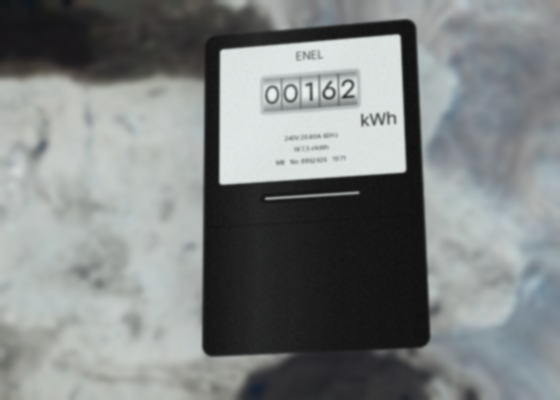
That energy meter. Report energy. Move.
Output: 162 kWh
